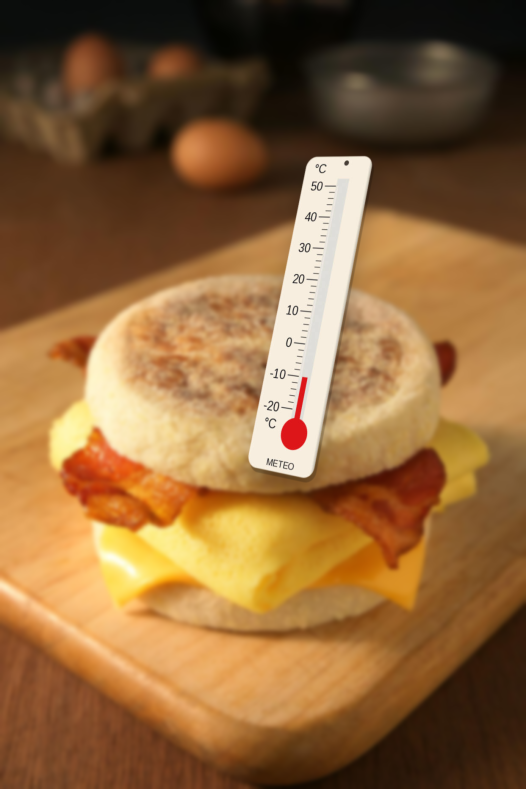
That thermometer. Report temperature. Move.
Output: -10 °C
